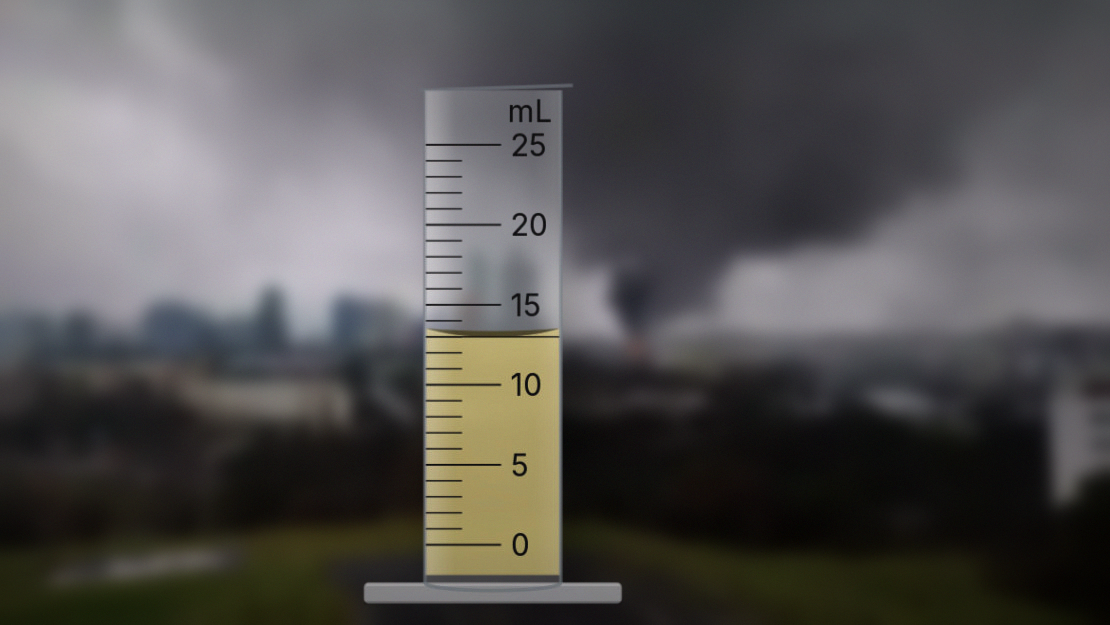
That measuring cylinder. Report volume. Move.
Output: 13 mL
